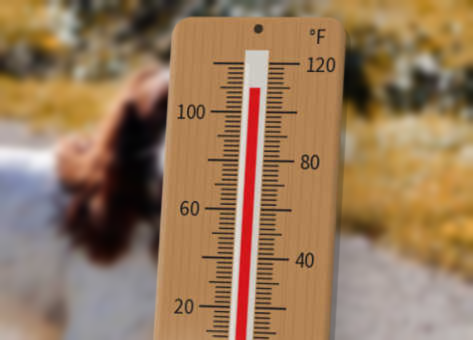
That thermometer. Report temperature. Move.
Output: 110 °F
